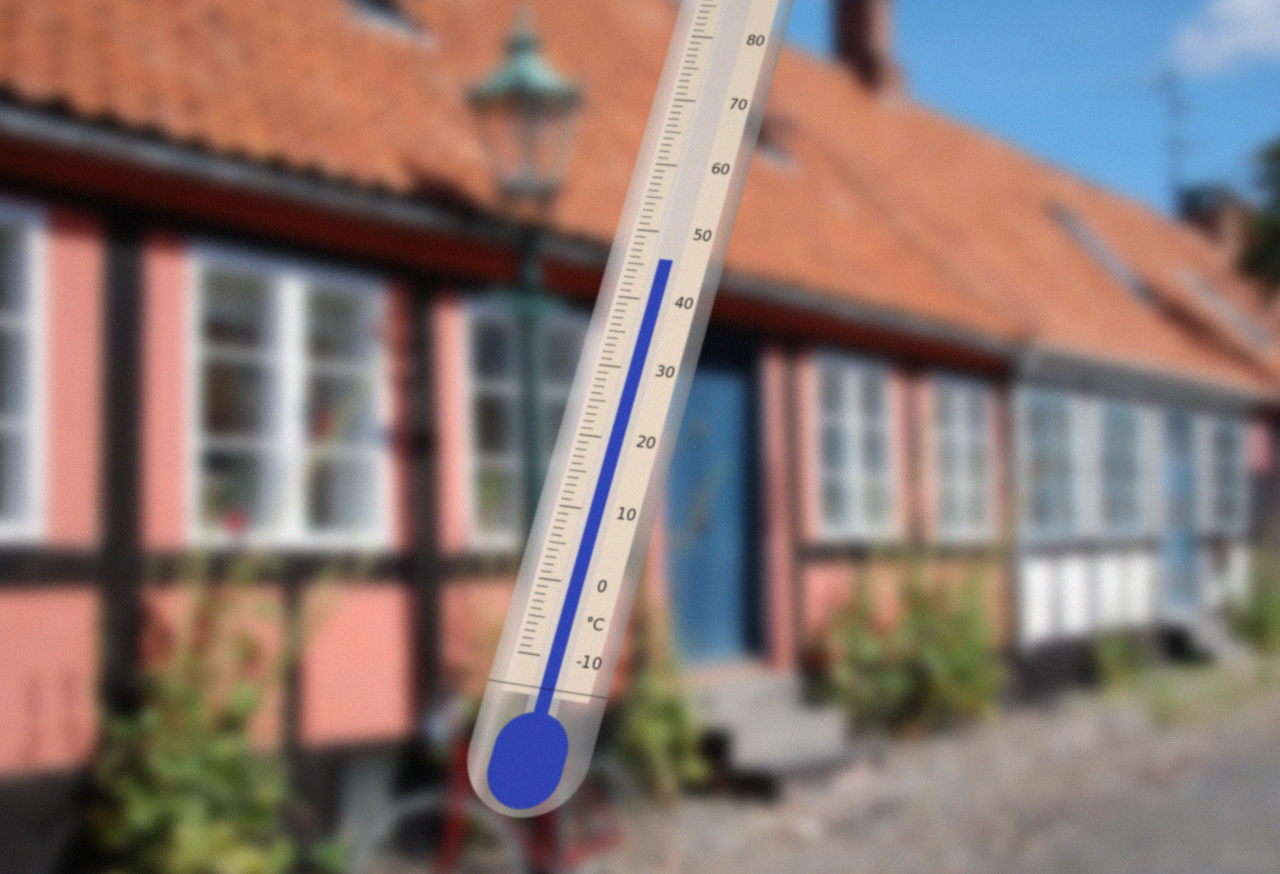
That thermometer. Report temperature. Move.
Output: 46 °C
